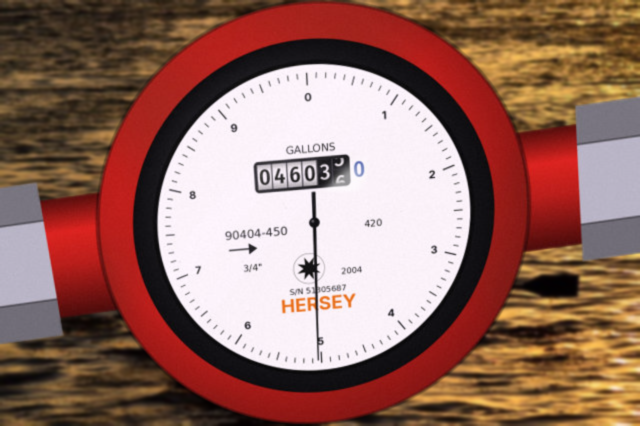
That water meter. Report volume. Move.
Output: 460355.0 gal
